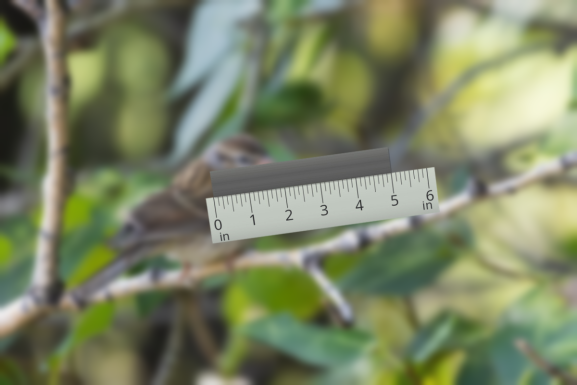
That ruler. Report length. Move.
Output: 5 in
